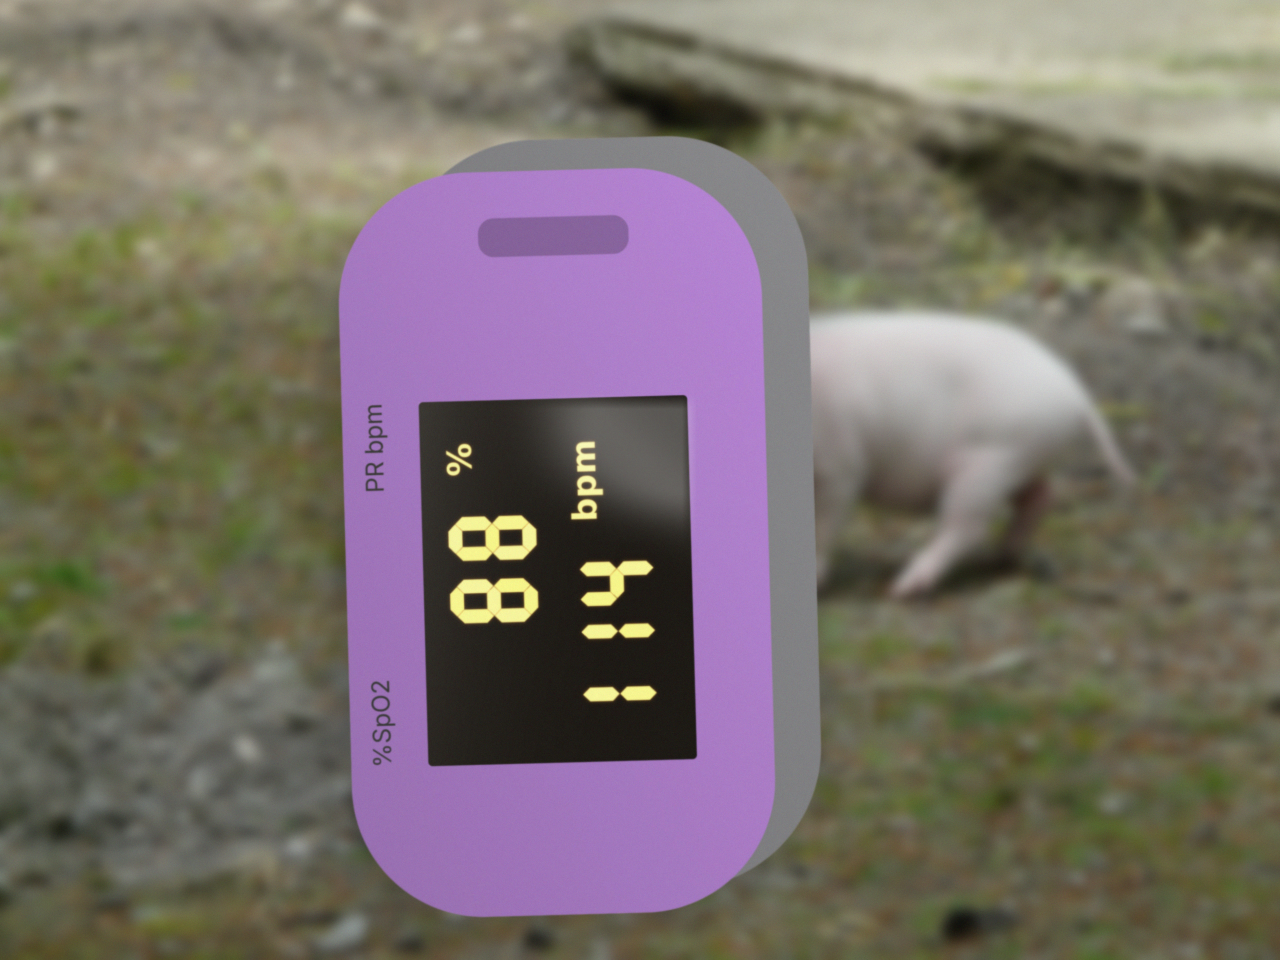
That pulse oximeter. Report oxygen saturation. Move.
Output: 88 %
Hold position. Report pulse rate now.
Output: 114 bpm
